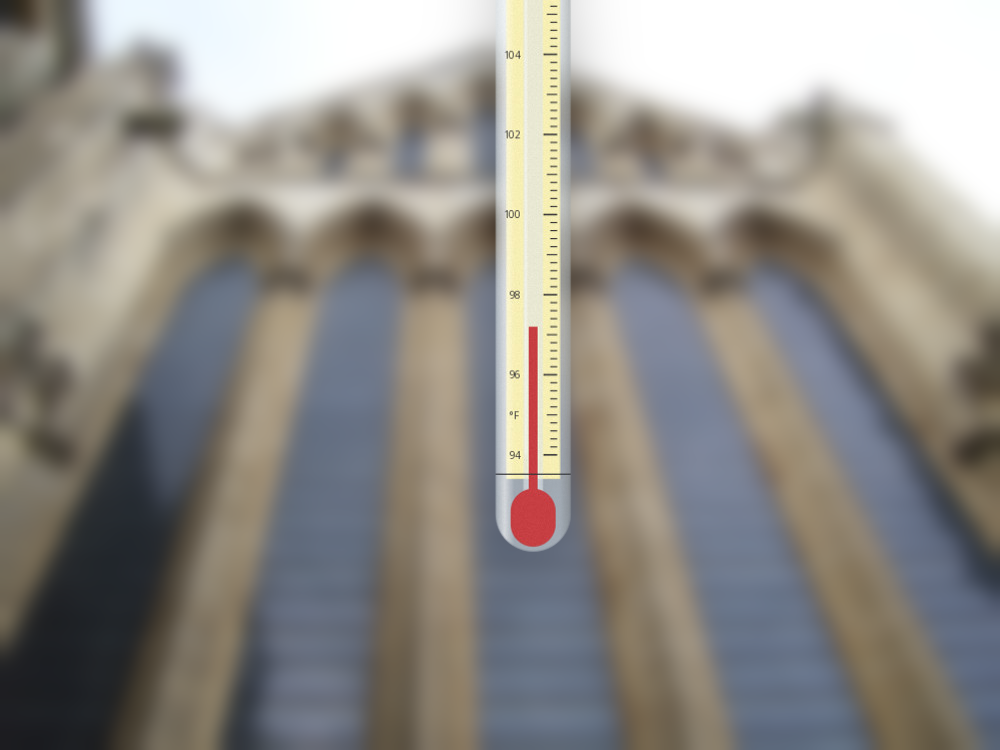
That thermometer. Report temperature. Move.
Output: 97.2 °F
